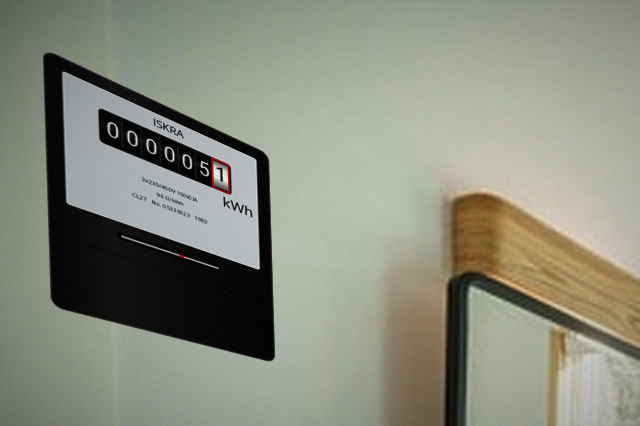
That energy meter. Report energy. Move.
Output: 5.1 kWh
